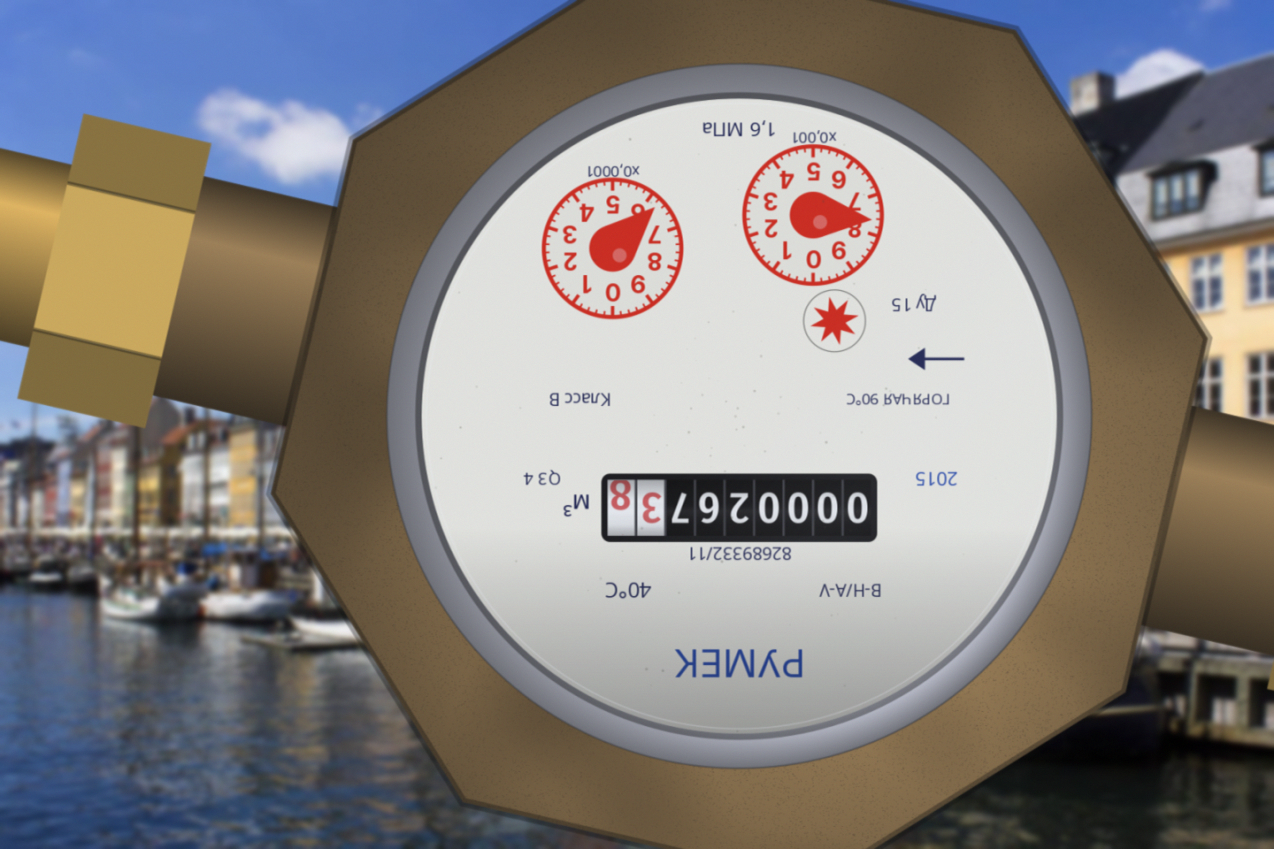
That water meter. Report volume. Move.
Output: 267.3776 m³
